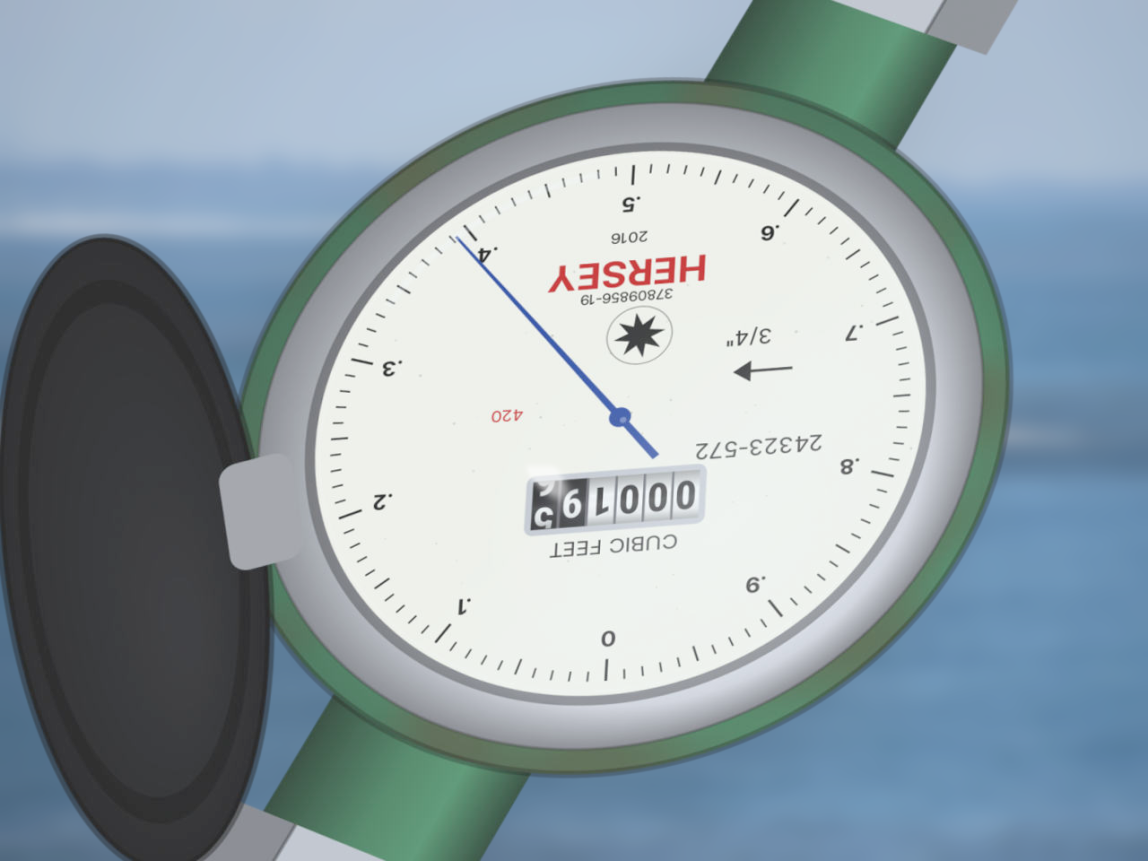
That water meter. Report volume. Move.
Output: 195.39 ft³
